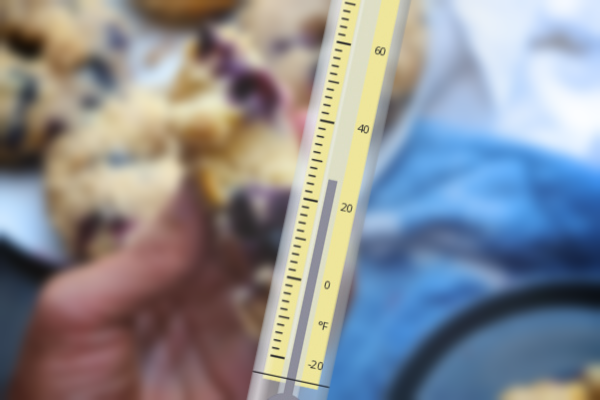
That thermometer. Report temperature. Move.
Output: 26 °F
